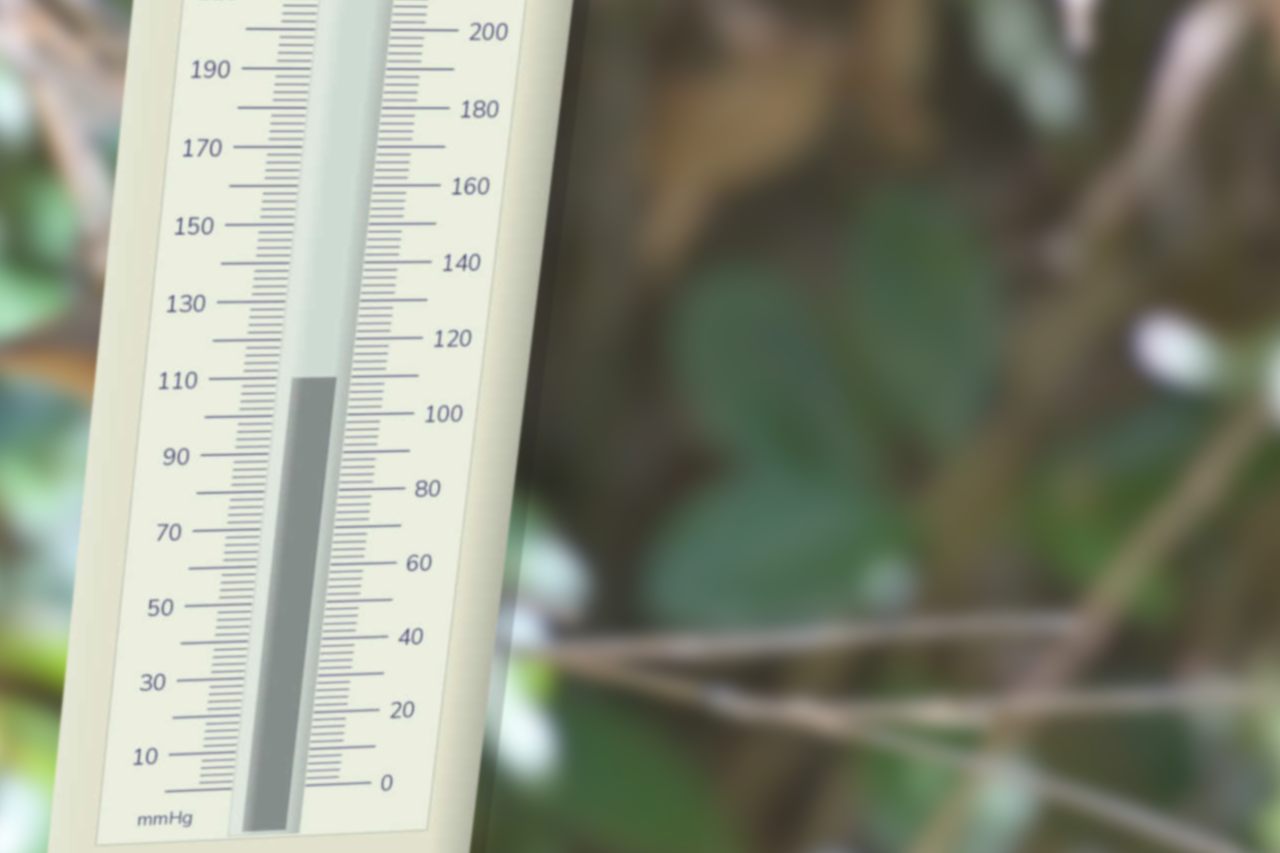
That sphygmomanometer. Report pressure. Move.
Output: 110 mmHg
